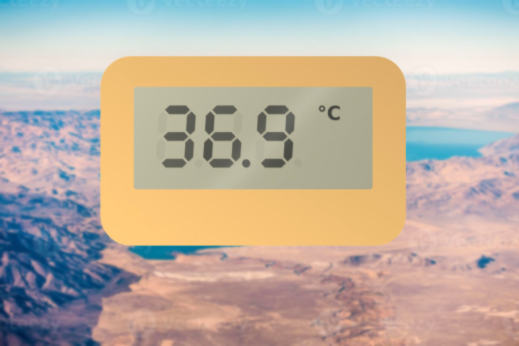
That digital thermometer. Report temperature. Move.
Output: 36.9 °C
